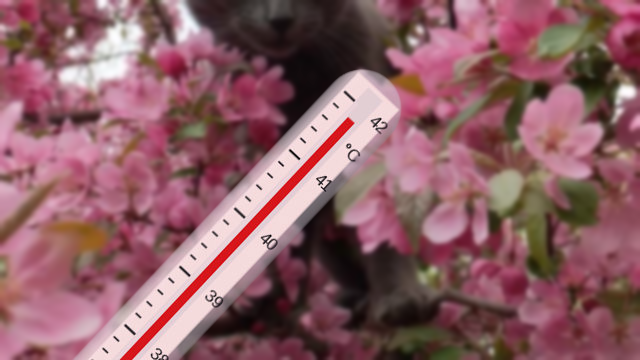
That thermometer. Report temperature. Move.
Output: 41.8 °C
